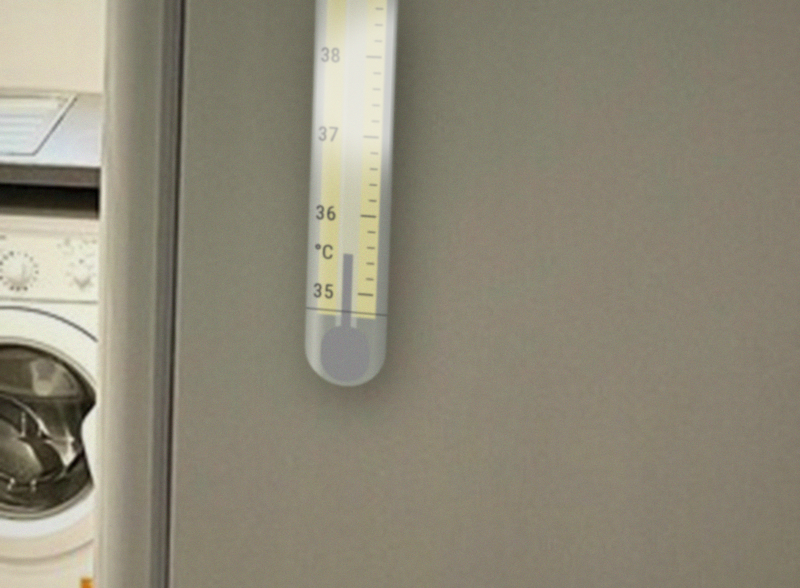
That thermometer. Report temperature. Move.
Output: 35.5 °C
